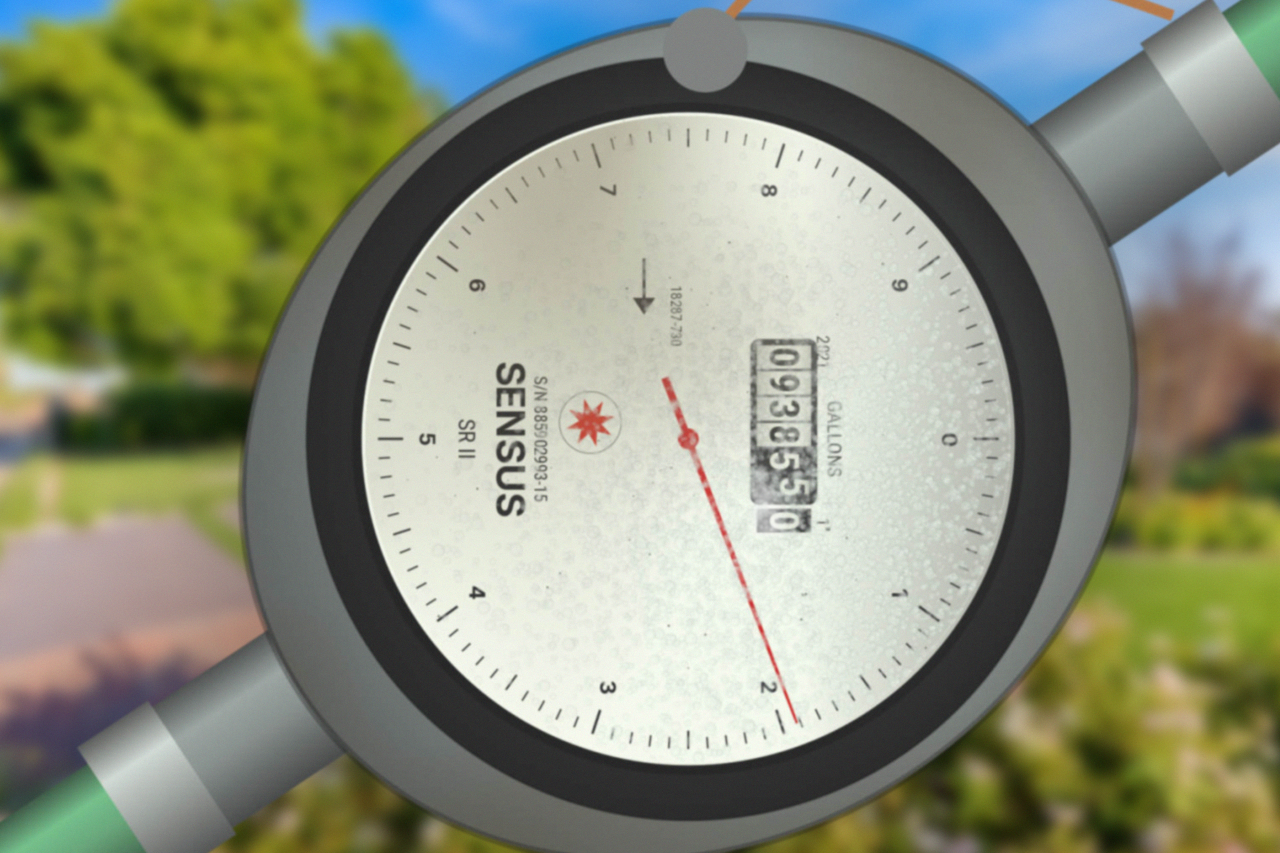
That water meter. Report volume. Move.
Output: 938551.9 gal
